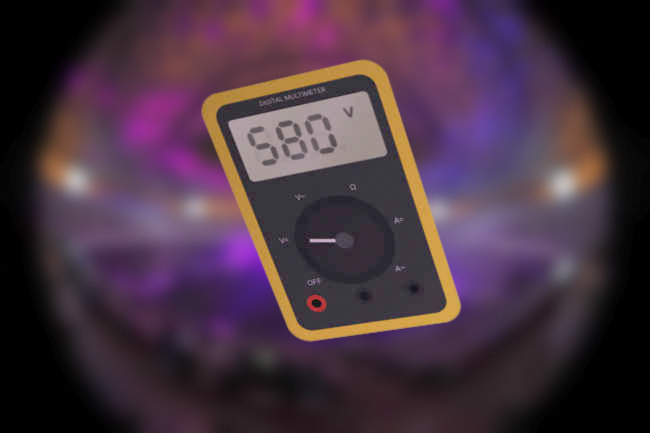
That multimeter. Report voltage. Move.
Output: 580 V
